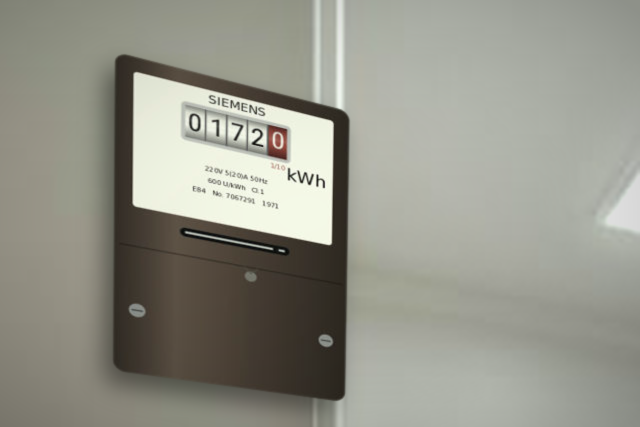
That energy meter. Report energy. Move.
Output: 172.0 kWh
